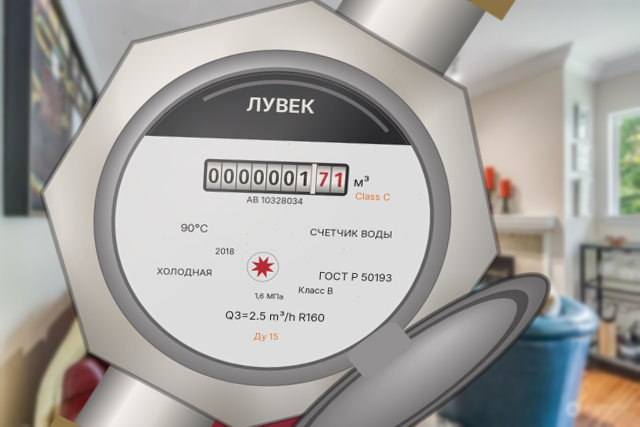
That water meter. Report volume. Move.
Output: 1.71 m³
